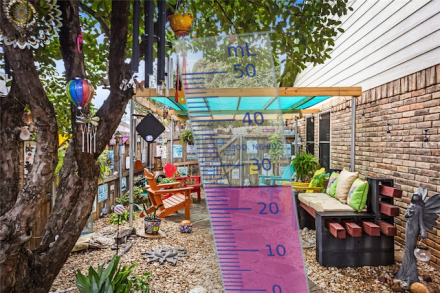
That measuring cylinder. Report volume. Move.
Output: 25 mL
